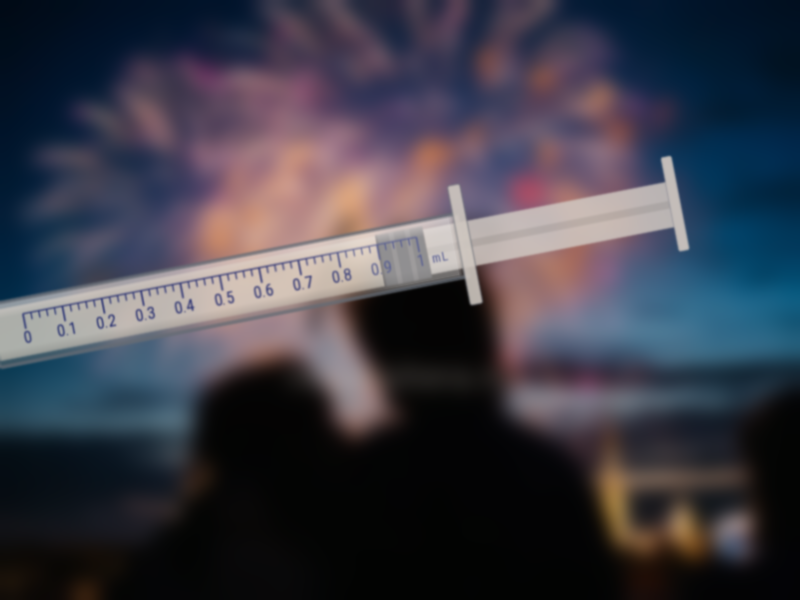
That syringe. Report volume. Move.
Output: 0.9 mL
